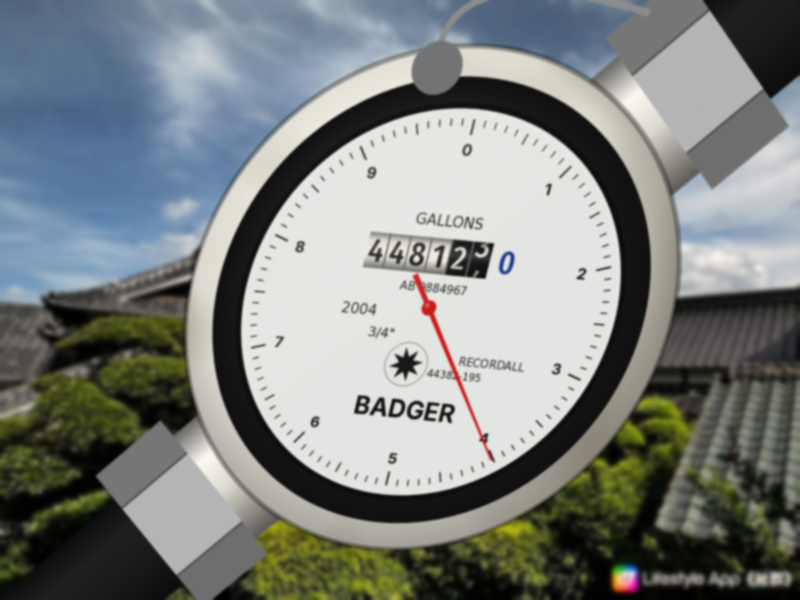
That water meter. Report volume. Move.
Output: 4481234.0 gal
